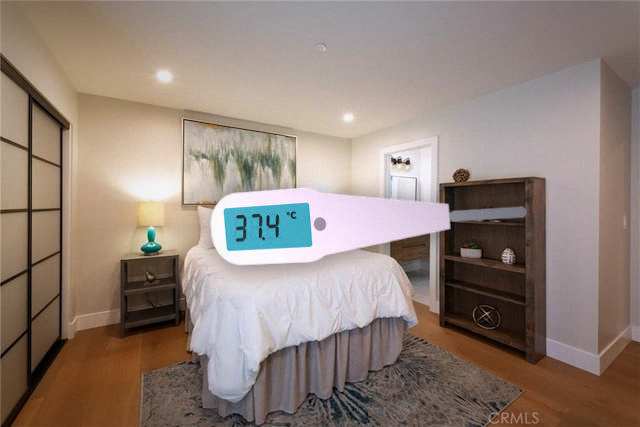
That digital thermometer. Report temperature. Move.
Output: 37.4 °C
